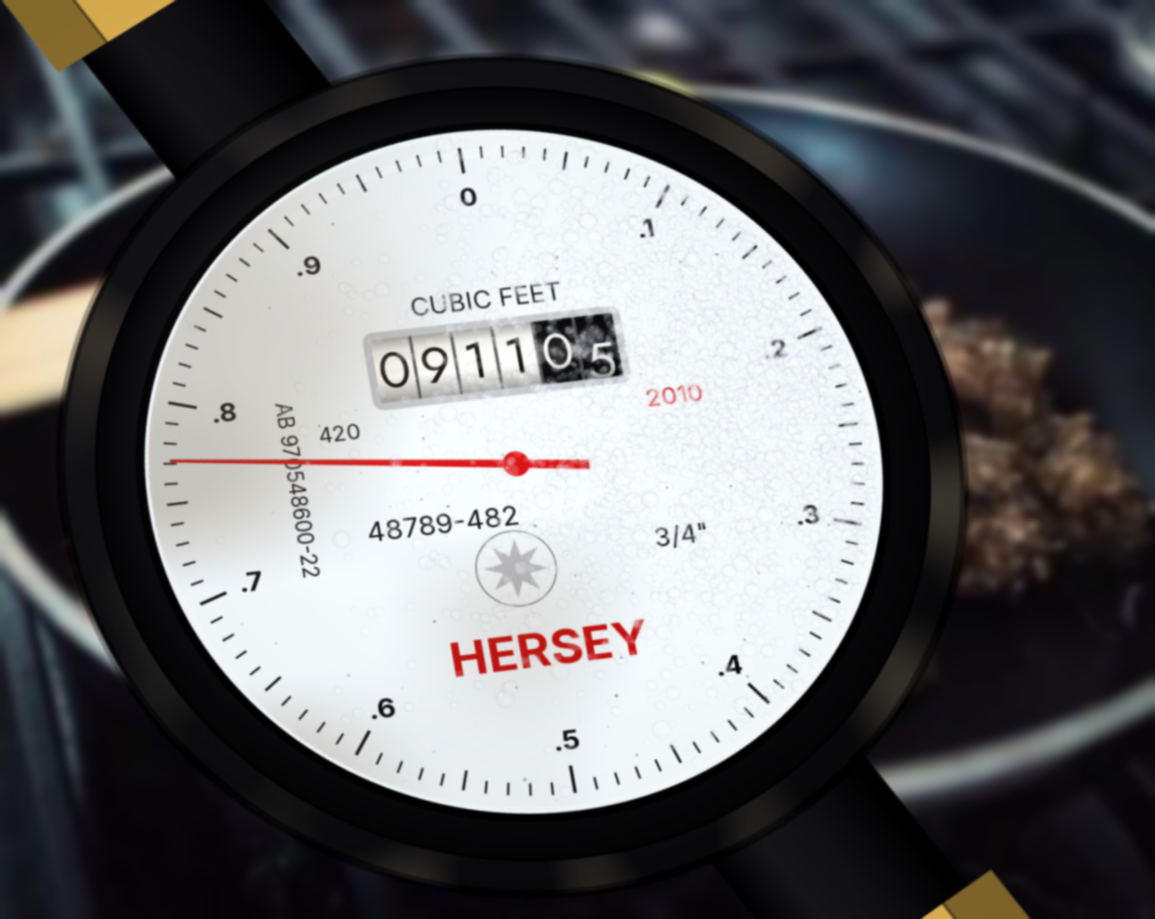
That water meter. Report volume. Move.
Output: 91104.77 ft³
